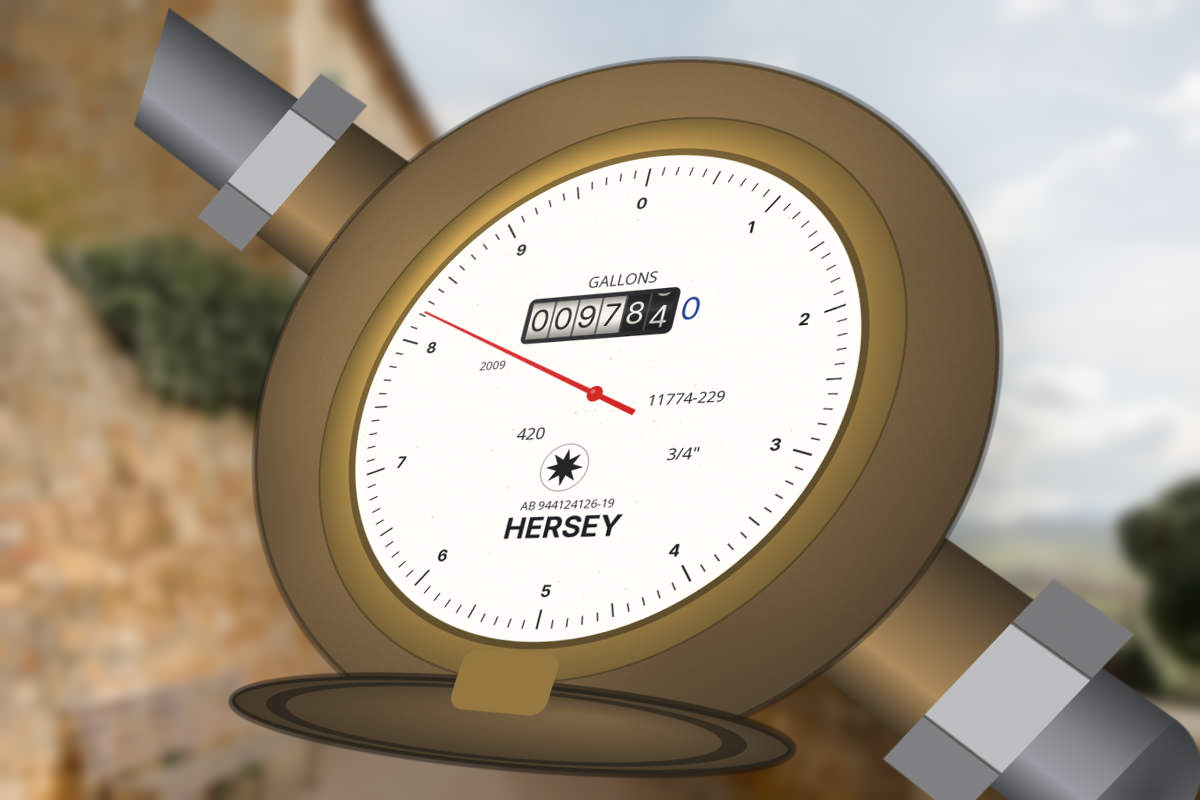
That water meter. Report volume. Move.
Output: 97838.2 gal
